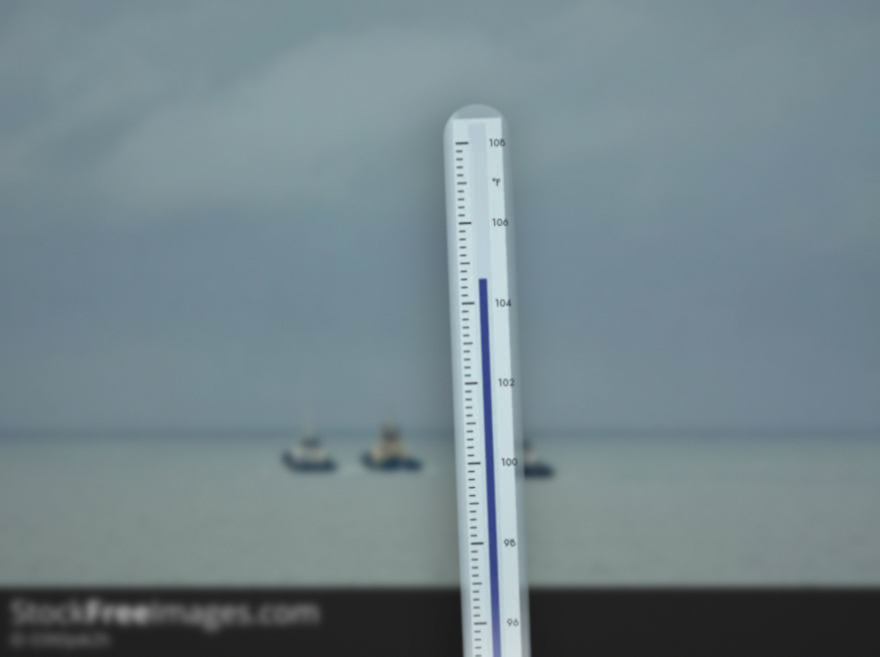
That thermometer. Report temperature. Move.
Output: 104.6 °F
